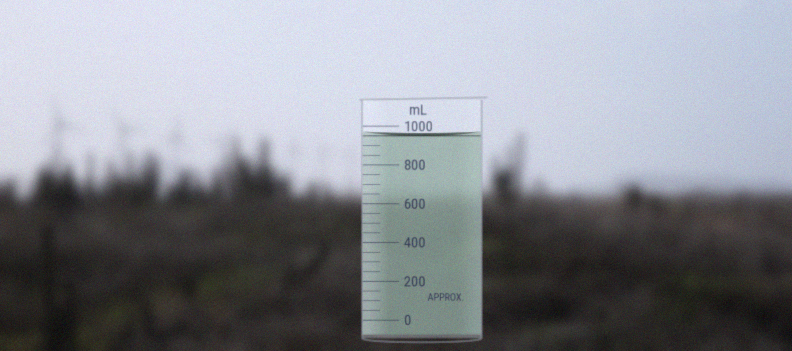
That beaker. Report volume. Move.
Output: 950 mL
